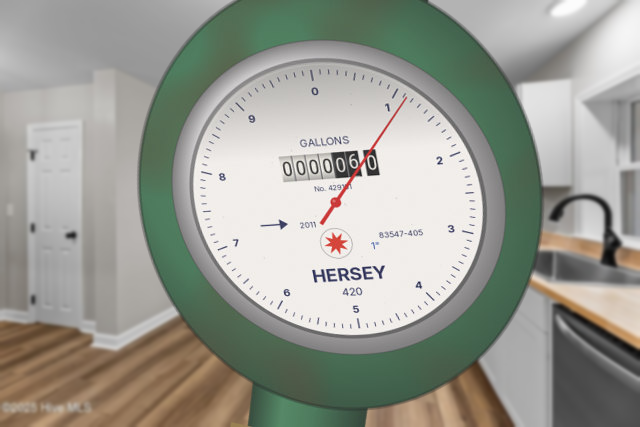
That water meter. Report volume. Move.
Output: 61.1 gal
